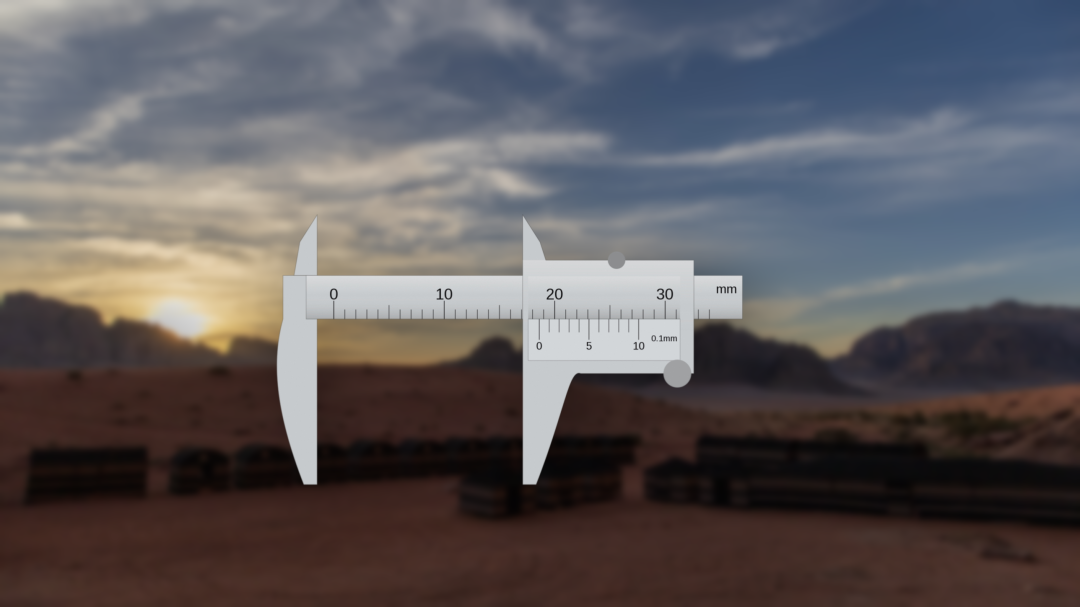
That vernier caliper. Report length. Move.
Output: 18.6 mm
